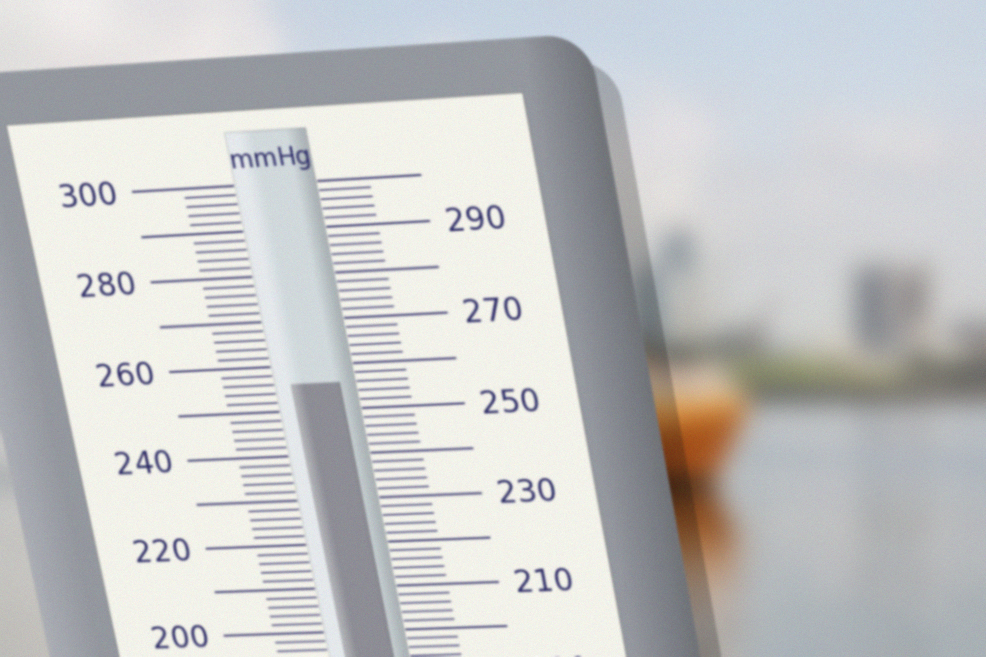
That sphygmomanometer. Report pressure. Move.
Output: 256 mmHg
